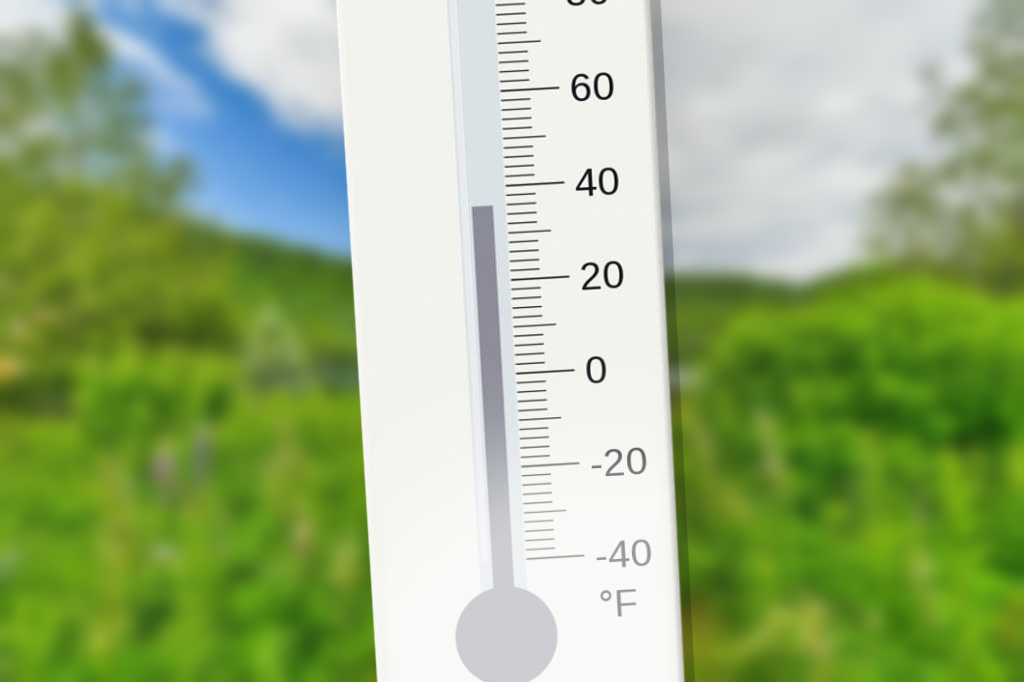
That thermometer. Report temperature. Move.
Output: 36 °F
